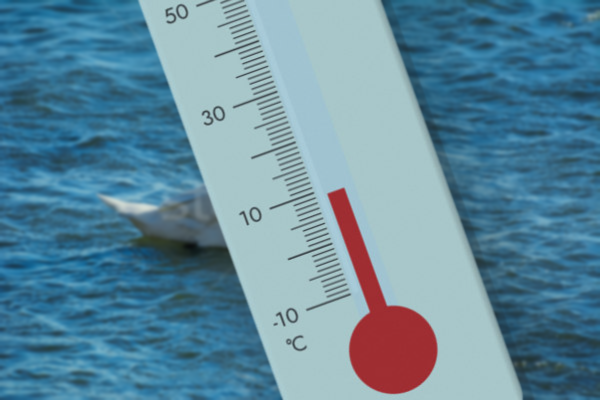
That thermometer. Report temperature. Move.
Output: 9 °C
